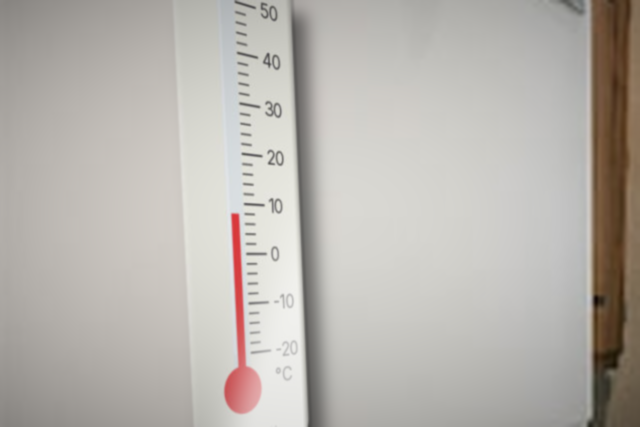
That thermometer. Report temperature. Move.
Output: 8 °C
